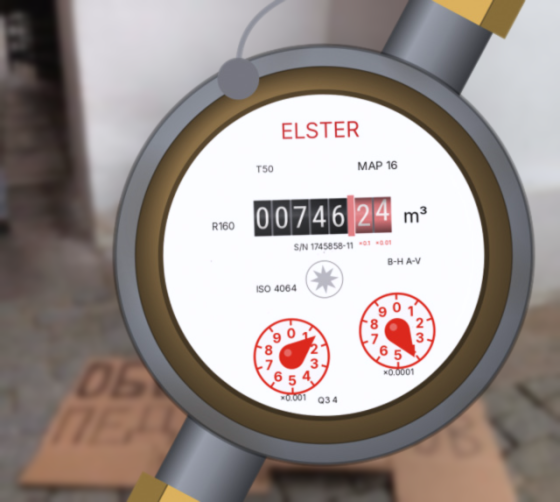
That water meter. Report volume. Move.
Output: 746.2414 m³
